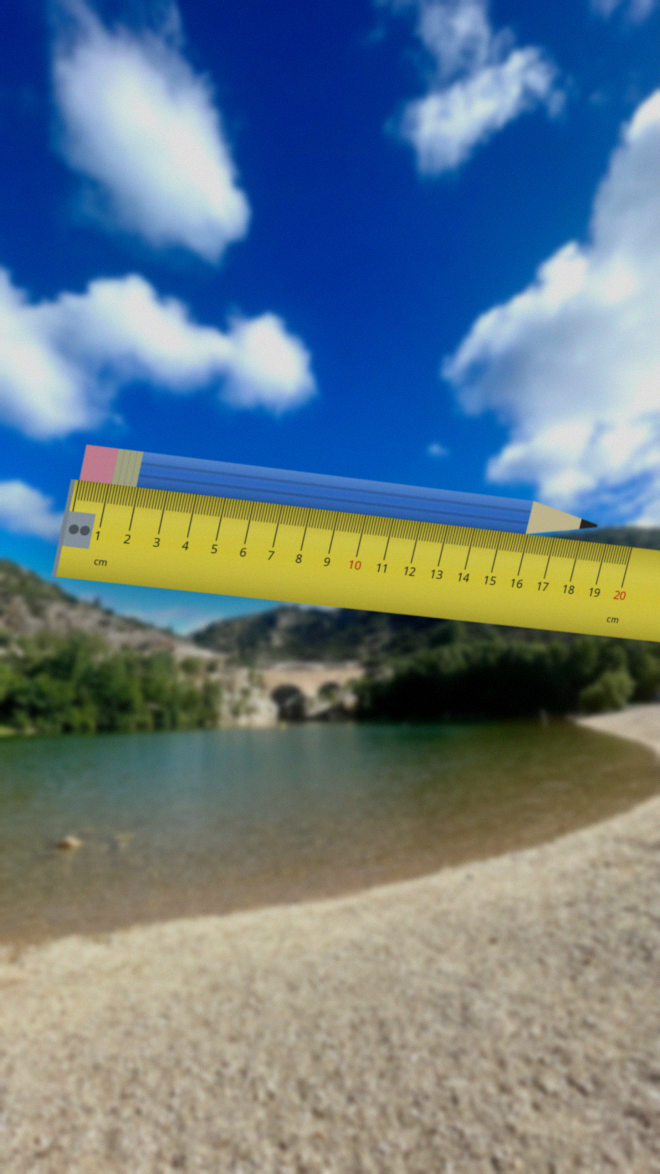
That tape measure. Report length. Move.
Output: 18.5 cm
